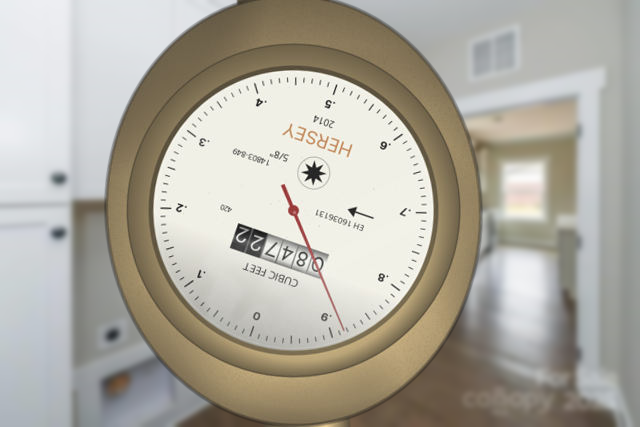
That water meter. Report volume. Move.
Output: 84721.88 ft³
